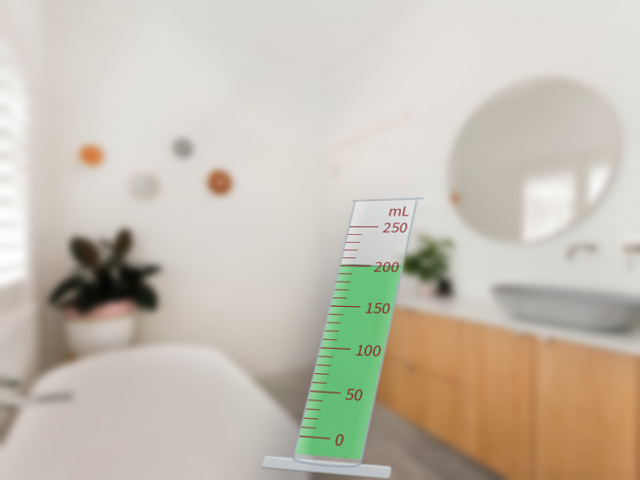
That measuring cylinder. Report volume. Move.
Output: 200 mL
